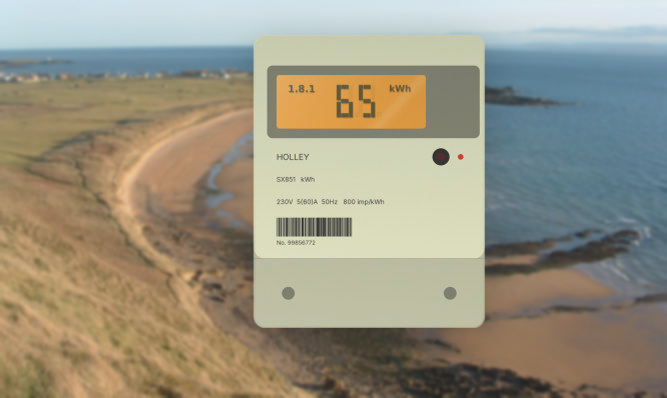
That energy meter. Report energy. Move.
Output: 65 kWh
